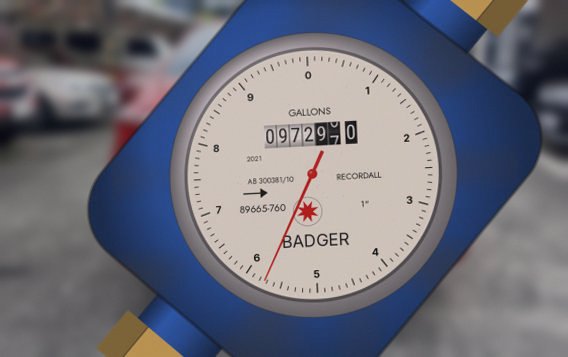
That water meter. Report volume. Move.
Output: 972965.7 gal
